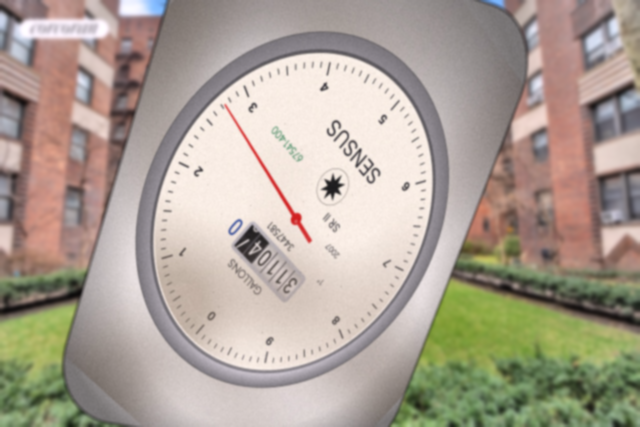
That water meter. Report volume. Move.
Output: 3110472.7 gal
